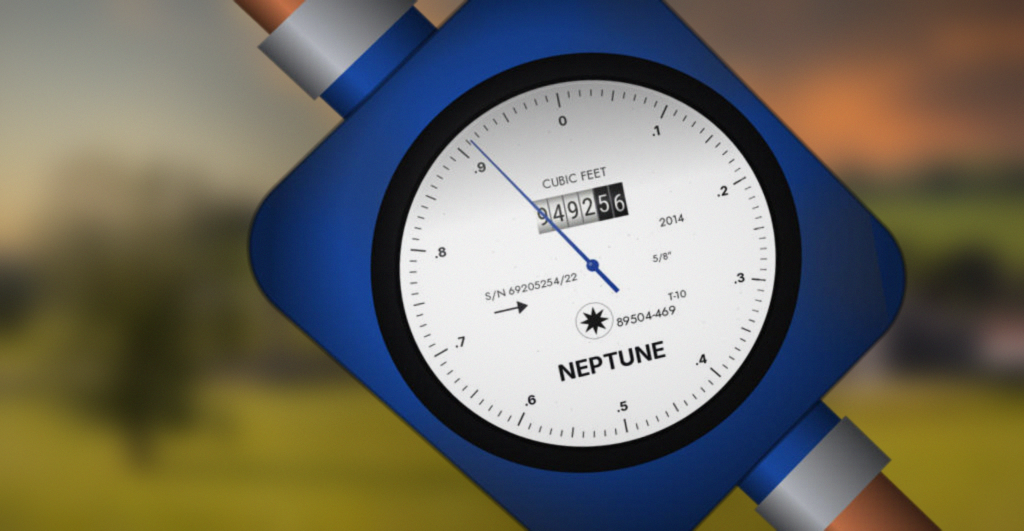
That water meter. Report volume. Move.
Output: 949255.91 ft³
